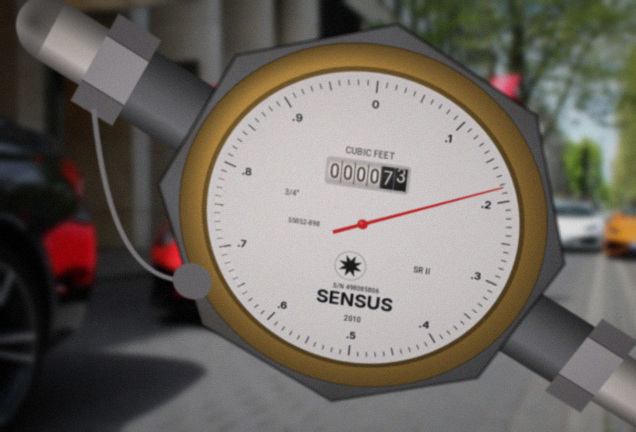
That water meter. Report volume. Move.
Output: 73.18 ft³
